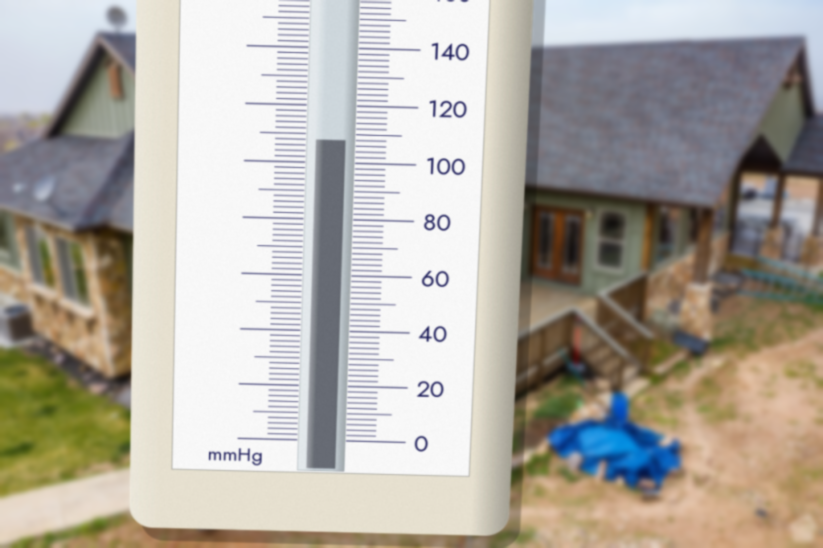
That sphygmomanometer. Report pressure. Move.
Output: 108 mmHg
